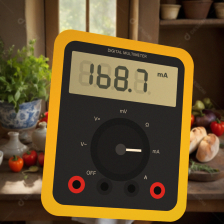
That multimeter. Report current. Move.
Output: 168.7 mA
